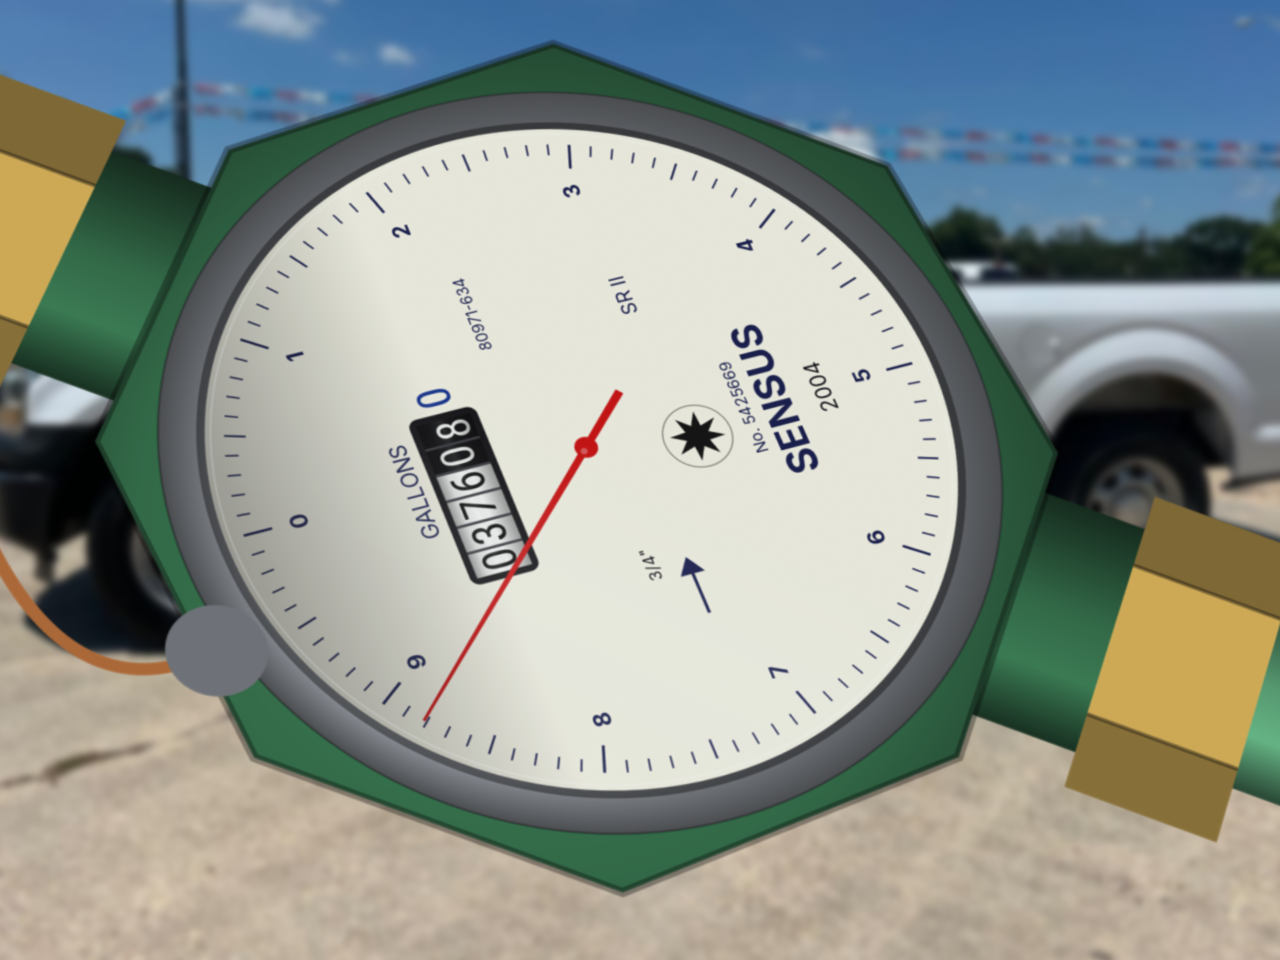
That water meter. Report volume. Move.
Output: 376078.8 gal
